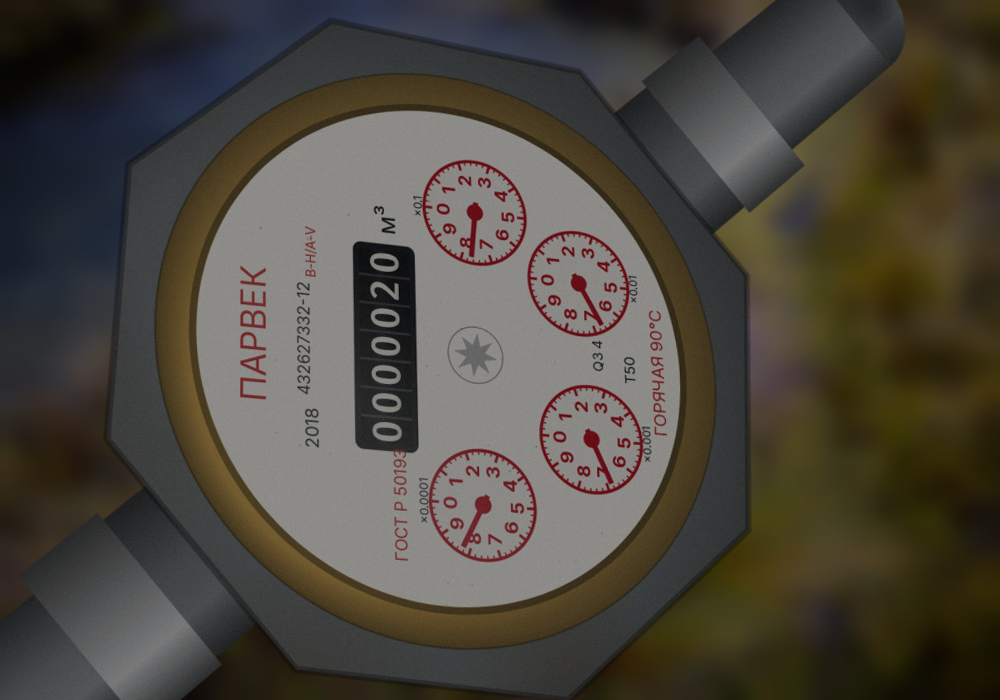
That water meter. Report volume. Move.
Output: 20.7668 m³
